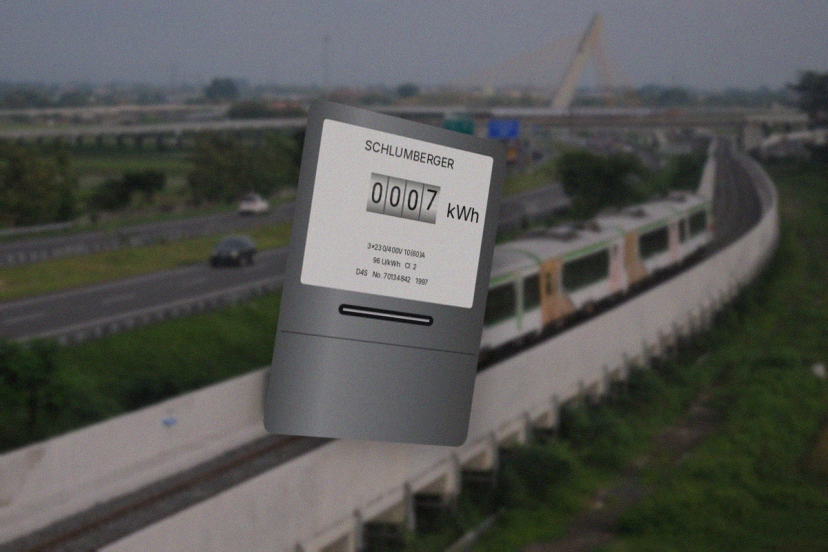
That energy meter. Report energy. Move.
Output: 7 kWh
